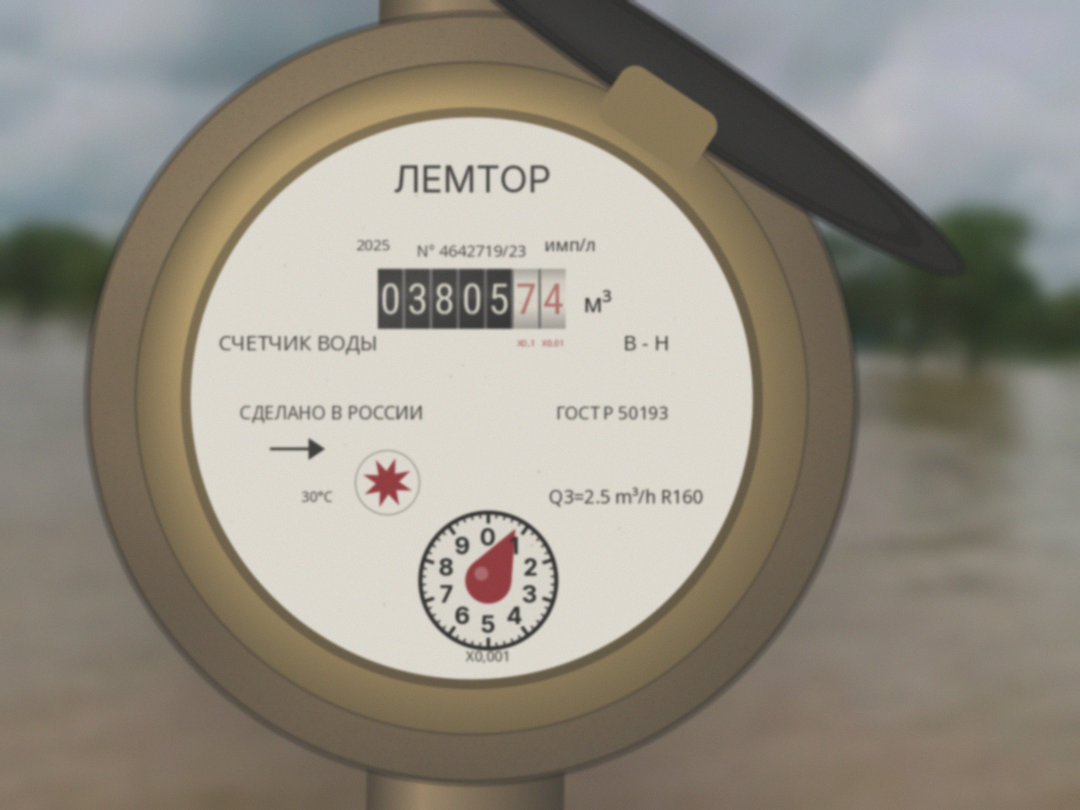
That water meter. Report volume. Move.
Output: 3805.740 m³
